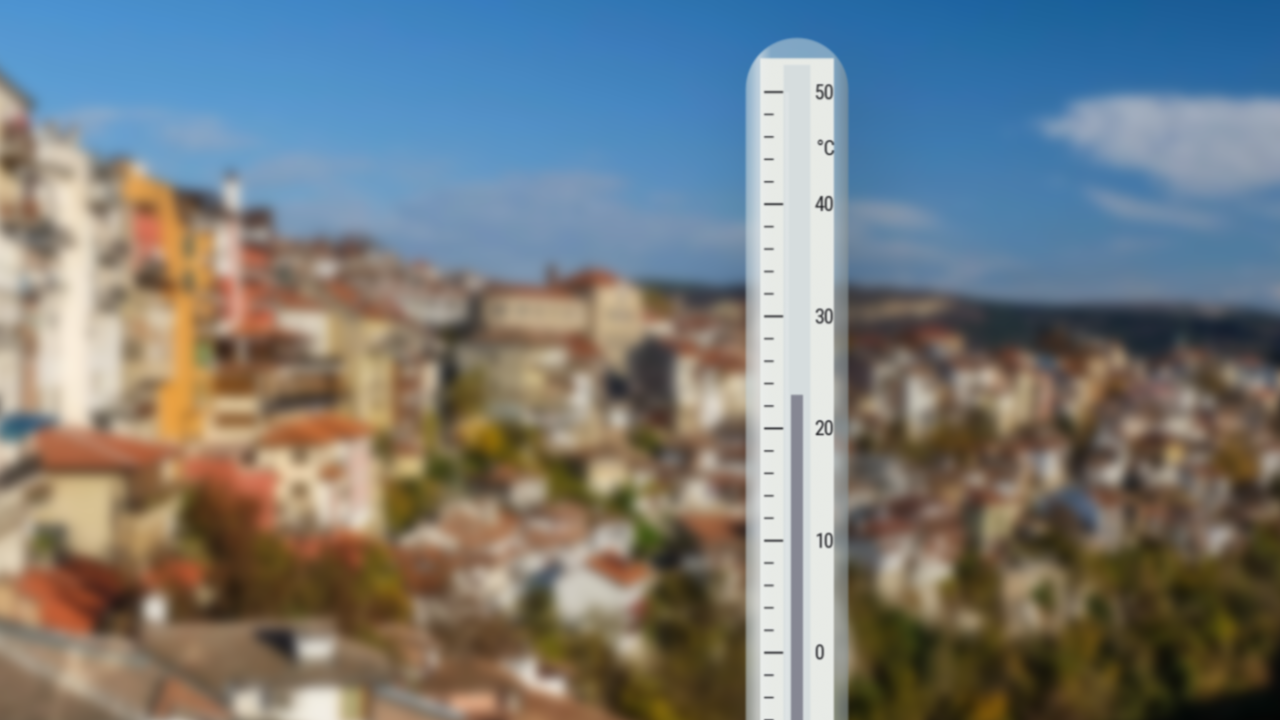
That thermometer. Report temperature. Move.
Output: 23 °C
